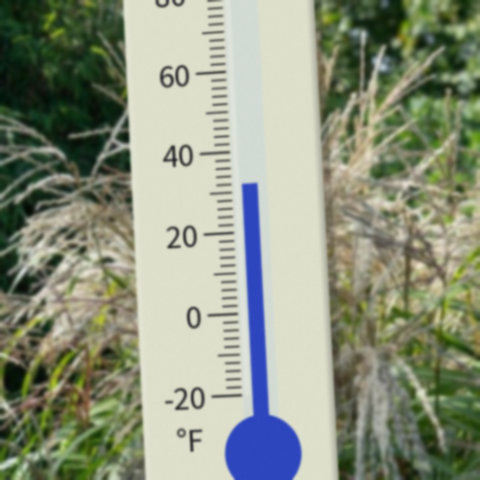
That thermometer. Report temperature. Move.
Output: 32 °F
